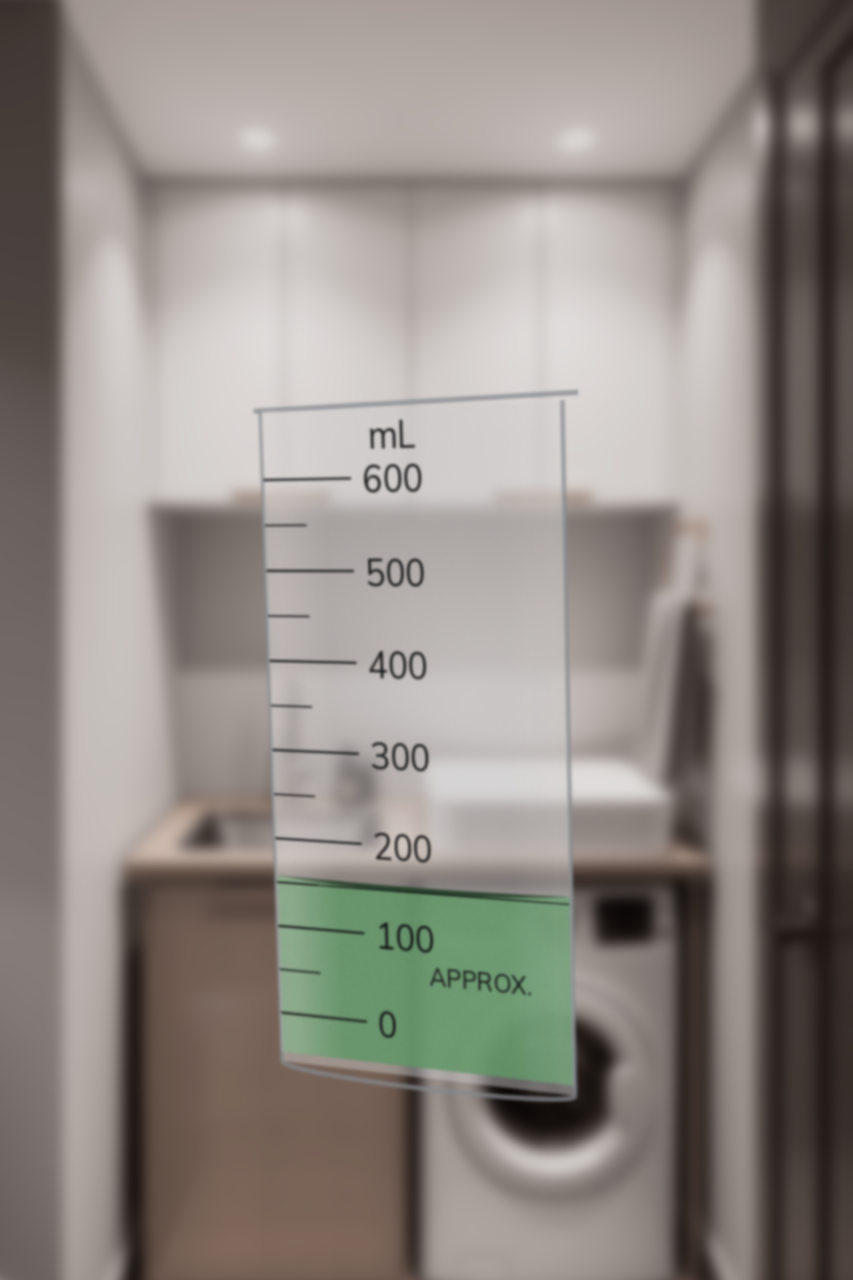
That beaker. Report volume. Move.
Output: 150 mL
